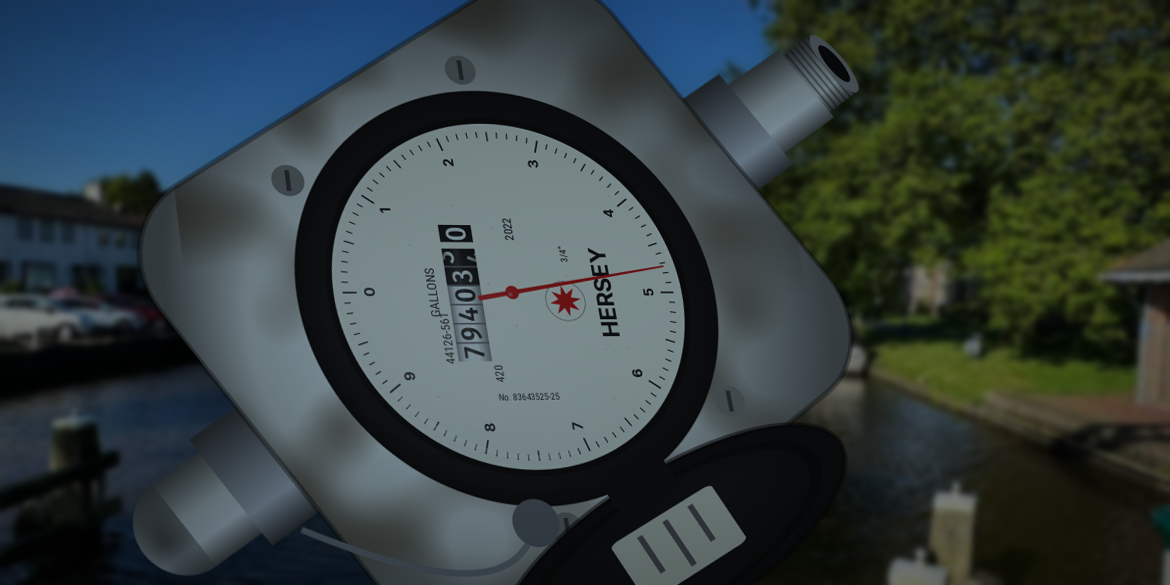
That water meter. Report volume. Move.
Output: 7940334.7 gal
